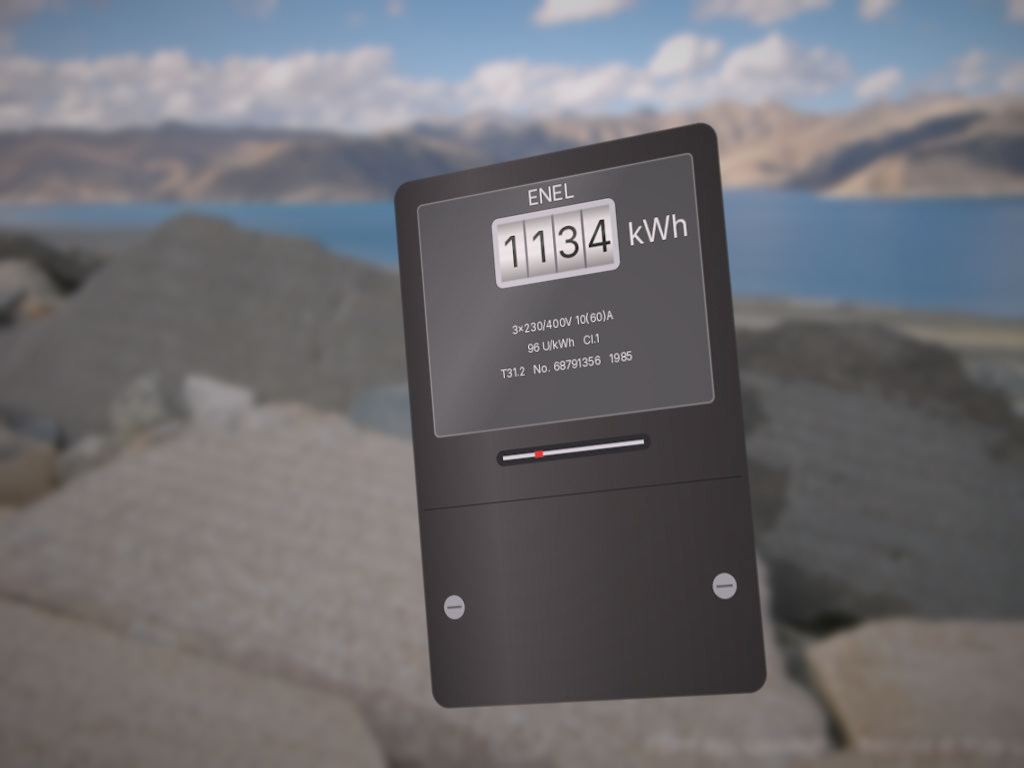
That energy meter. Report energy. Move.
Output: 1134 kWh
